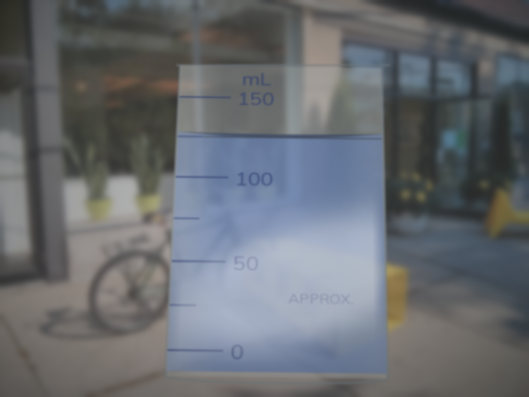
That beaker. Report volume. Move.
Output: 125 mL
